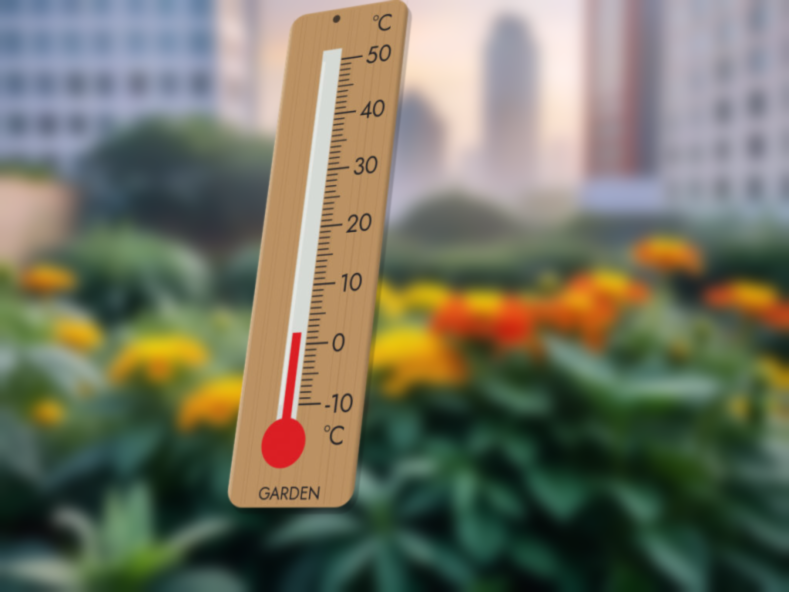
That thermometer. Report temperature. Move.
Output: 2 °C
